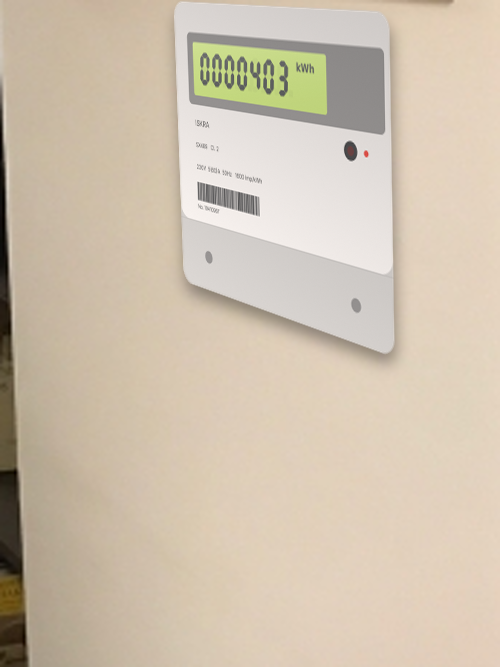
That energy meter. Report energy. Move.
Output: 403 kWh
